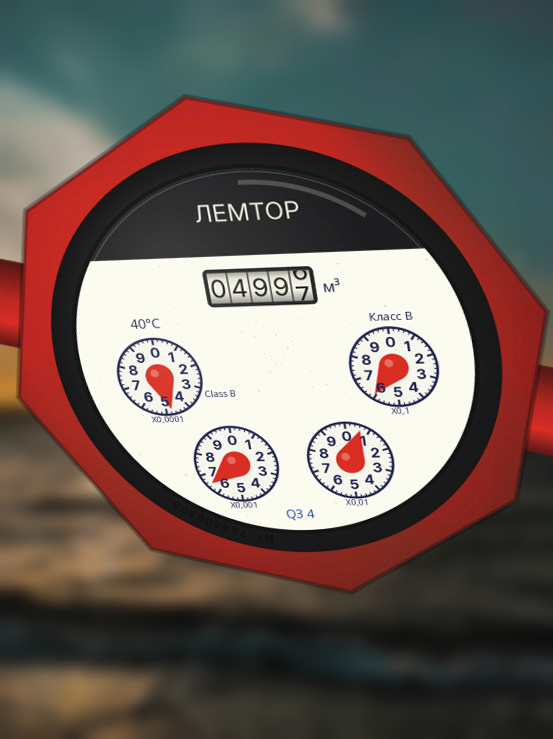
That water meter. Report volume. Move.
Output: 4996.6064 m³
